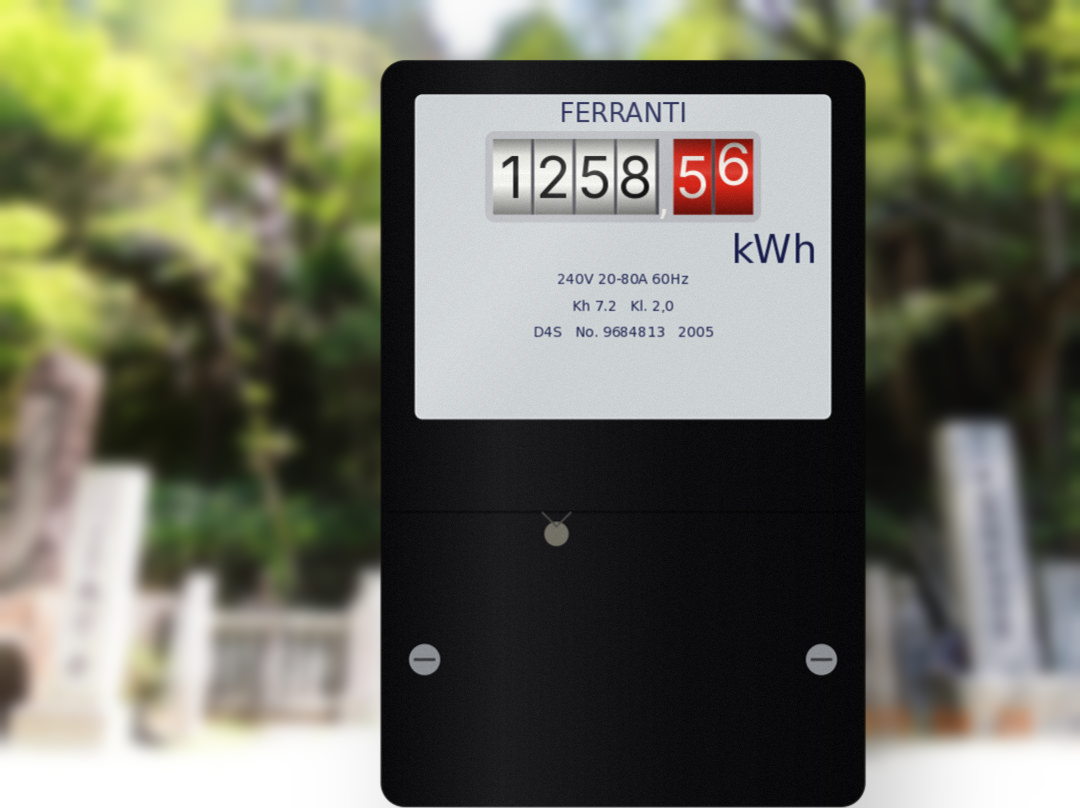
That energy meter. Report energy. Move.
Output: 1258.56 kWh
